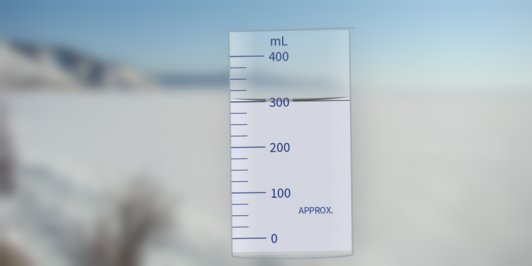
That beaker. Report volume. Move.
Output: 300 mL
